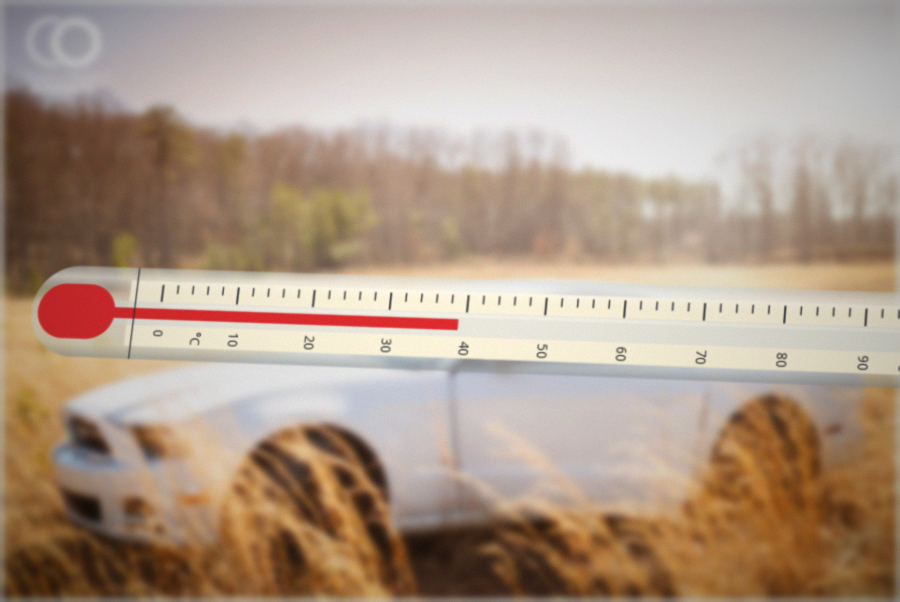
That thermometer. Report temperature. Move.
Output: 39 °C
